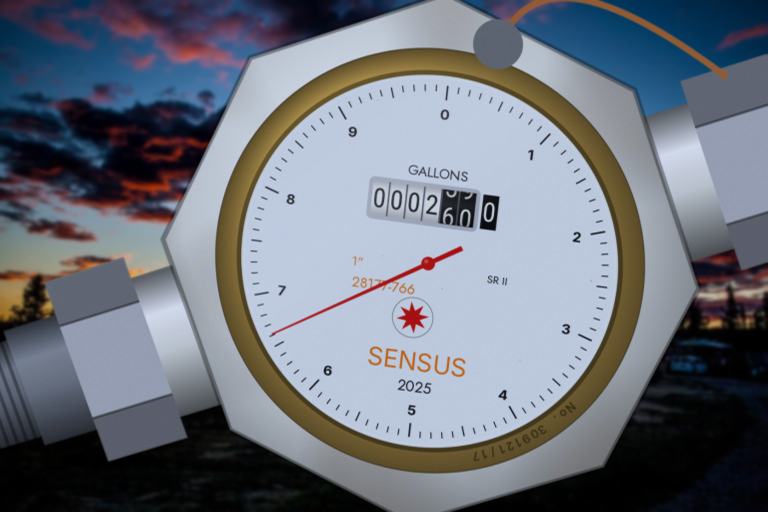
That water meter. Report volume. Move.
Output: 2596.6 gal
